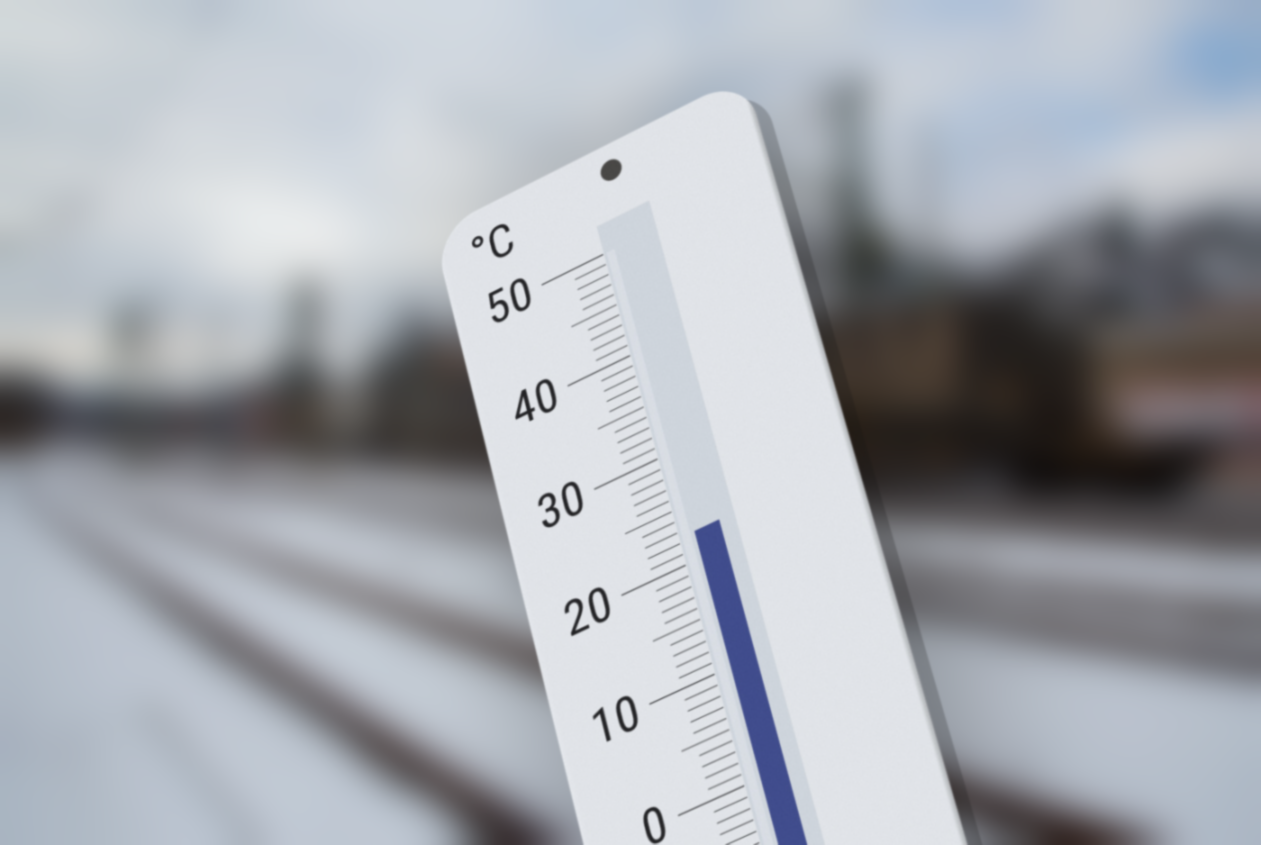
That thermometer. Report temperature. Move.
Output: 22.5 °C
